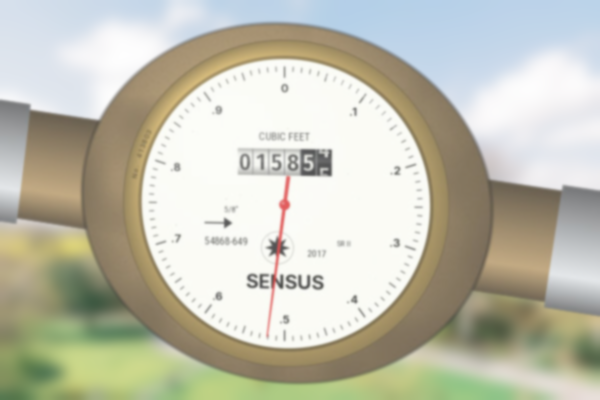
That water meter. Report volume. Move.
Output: 15854.52 ft³
